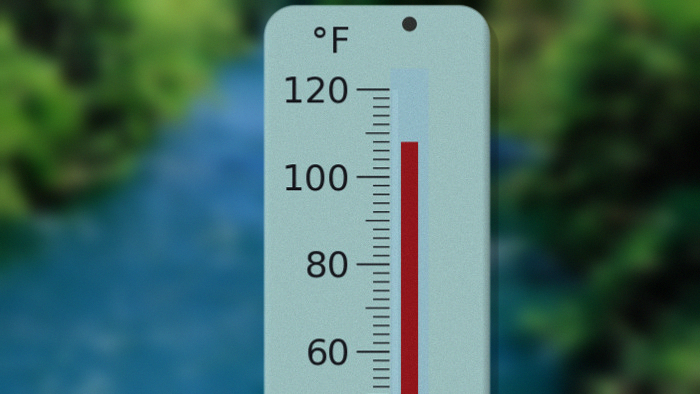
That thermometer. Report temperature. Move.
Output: 108 °F
